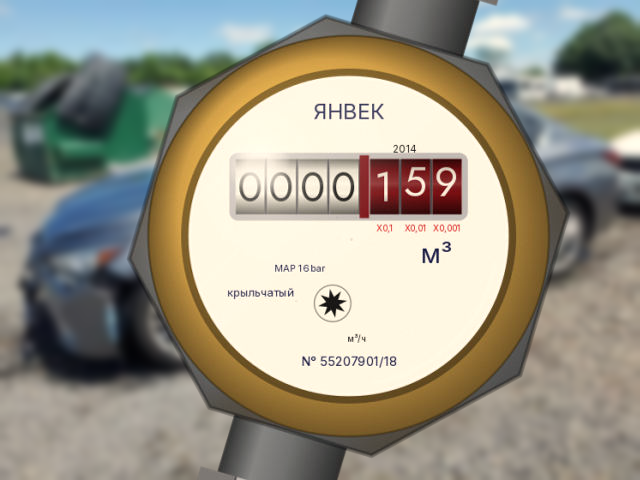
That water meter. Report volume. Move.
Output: 0.159 m³
